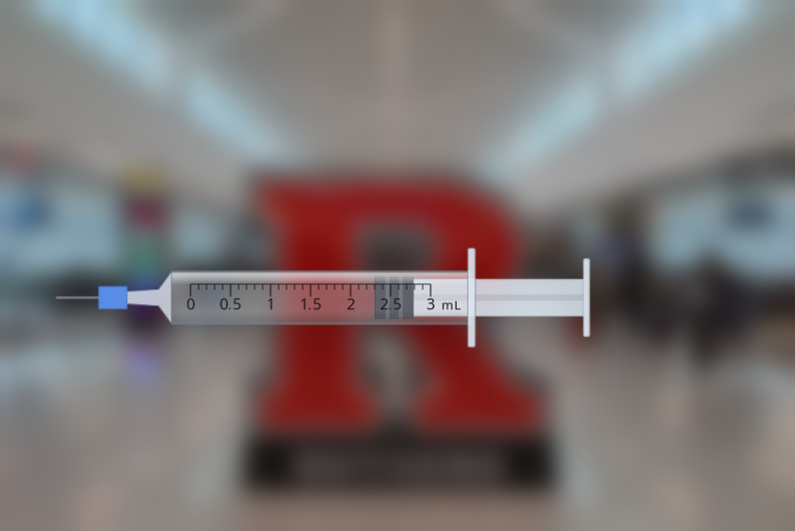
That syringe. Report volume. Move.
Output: 2.3 mL
